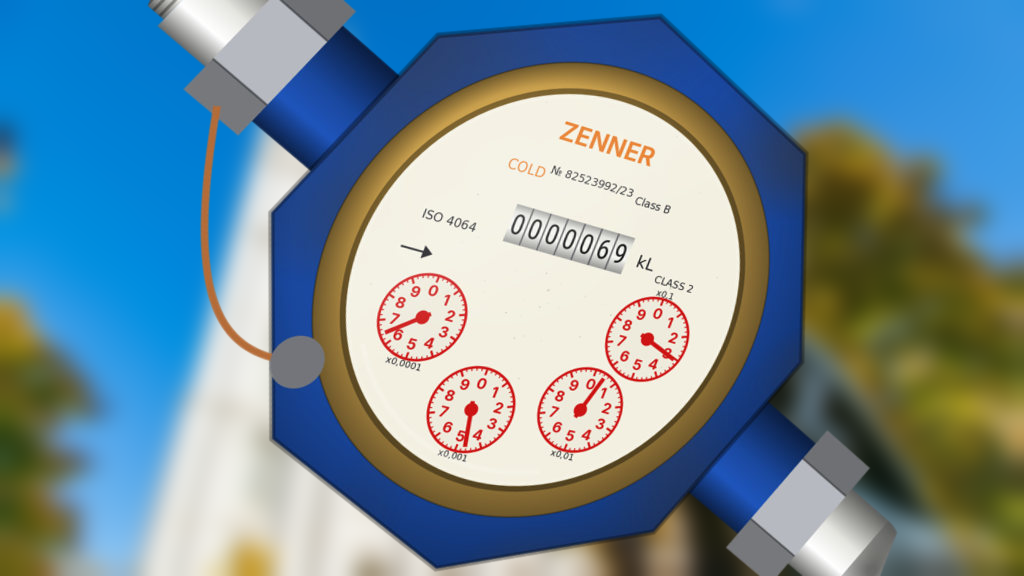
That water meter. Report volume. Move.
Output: 69.3046 kL
